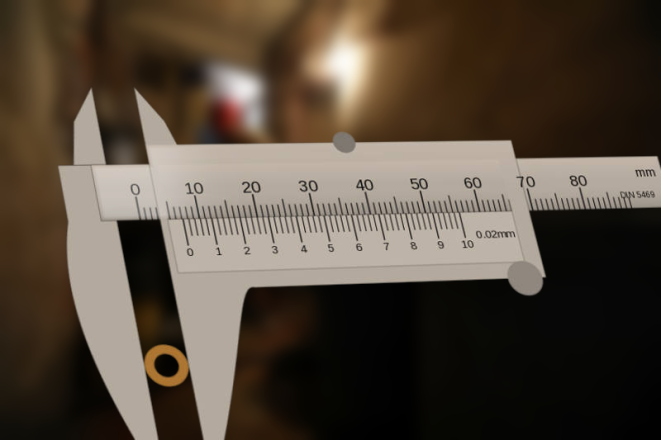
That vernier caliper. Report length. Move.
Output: 7.2 mm
